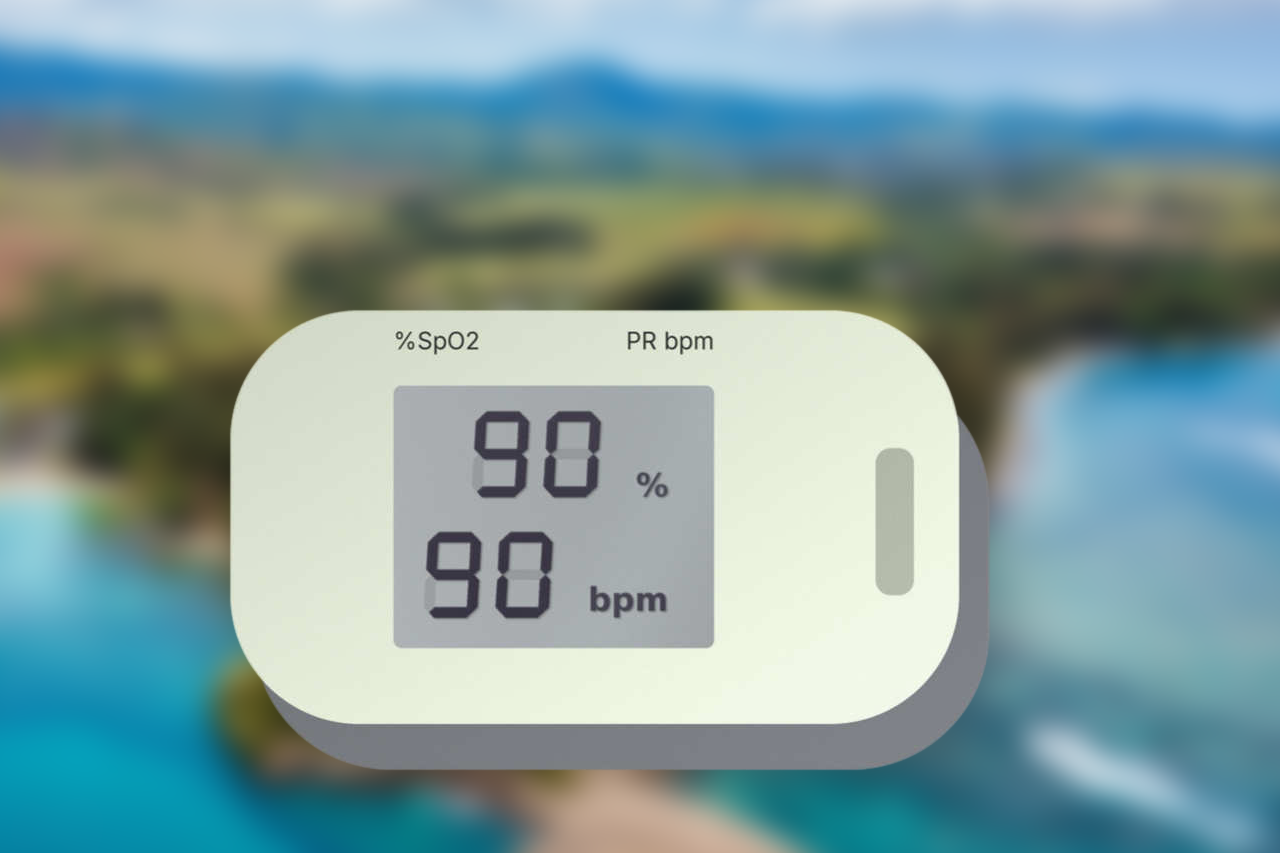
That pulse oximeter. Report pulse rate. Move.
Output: 90 bpm
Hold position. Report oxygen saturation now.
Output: 90 %
